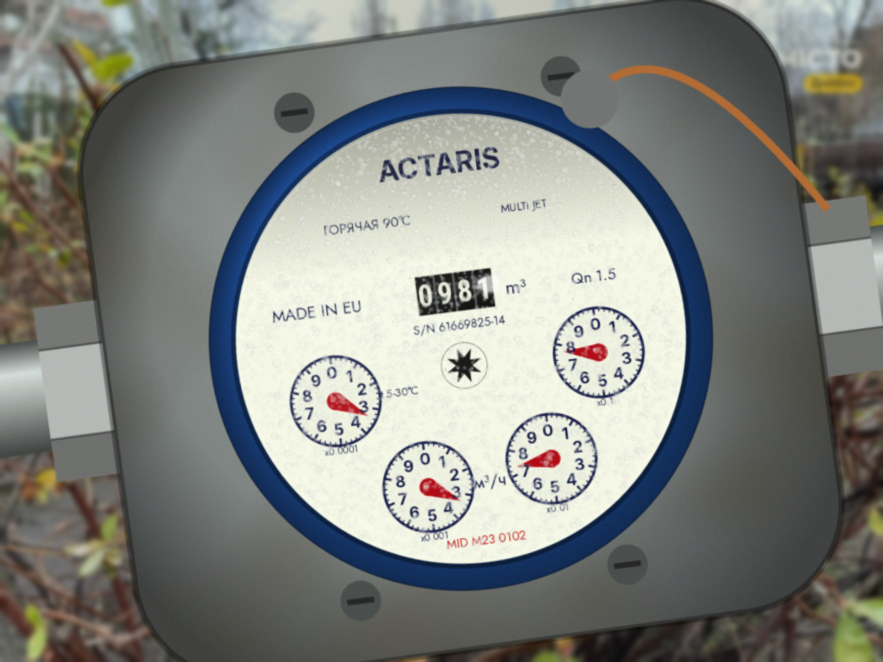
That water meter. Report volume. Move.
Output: 981.7733 m³
